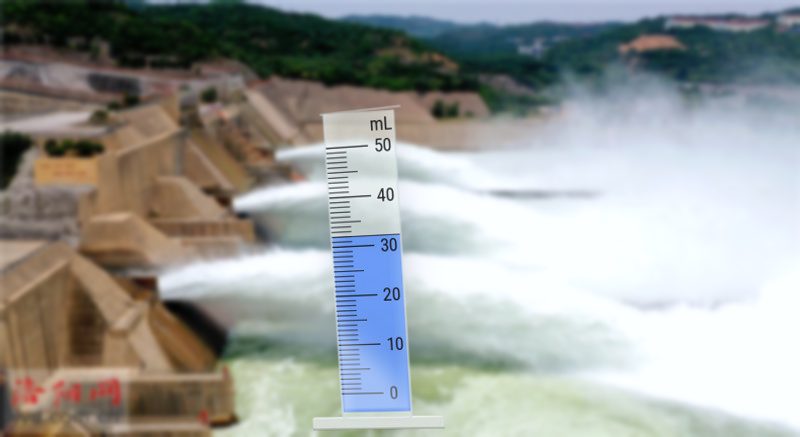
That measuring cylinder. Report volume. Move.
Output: 32 mL
